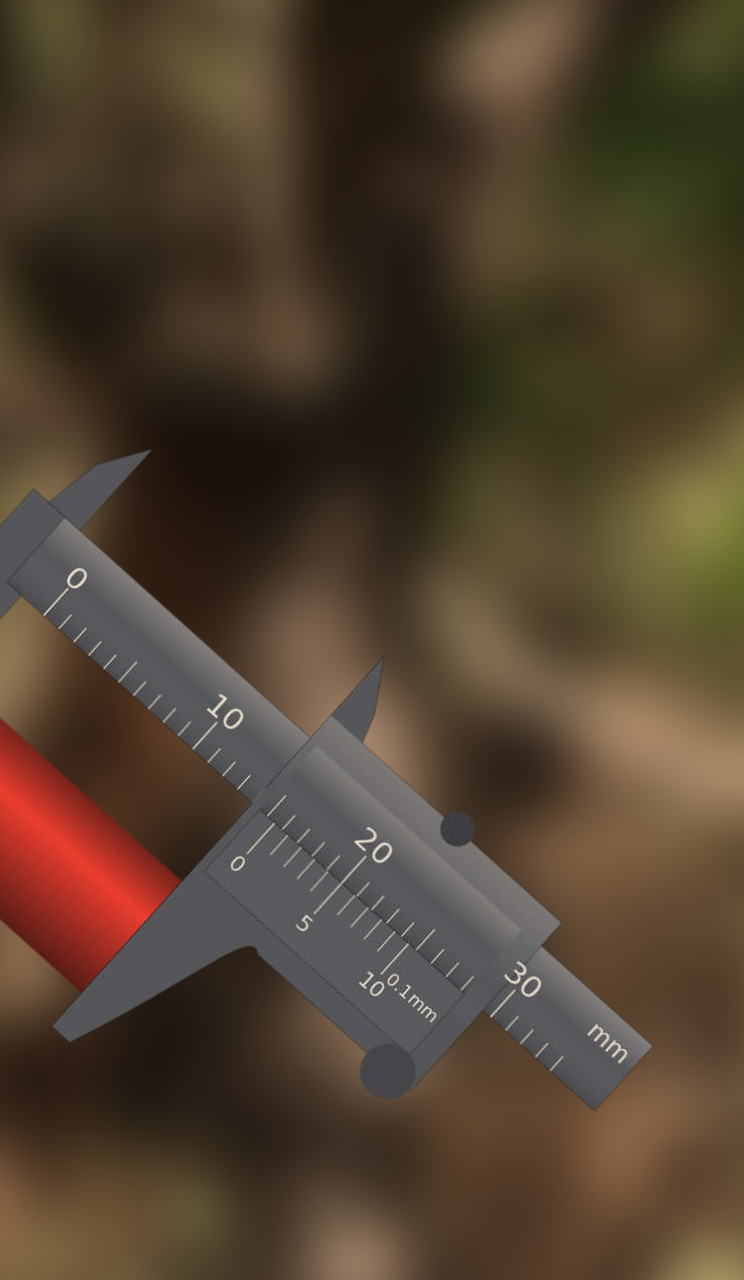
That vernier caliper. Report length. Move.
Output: 15.5 mm
